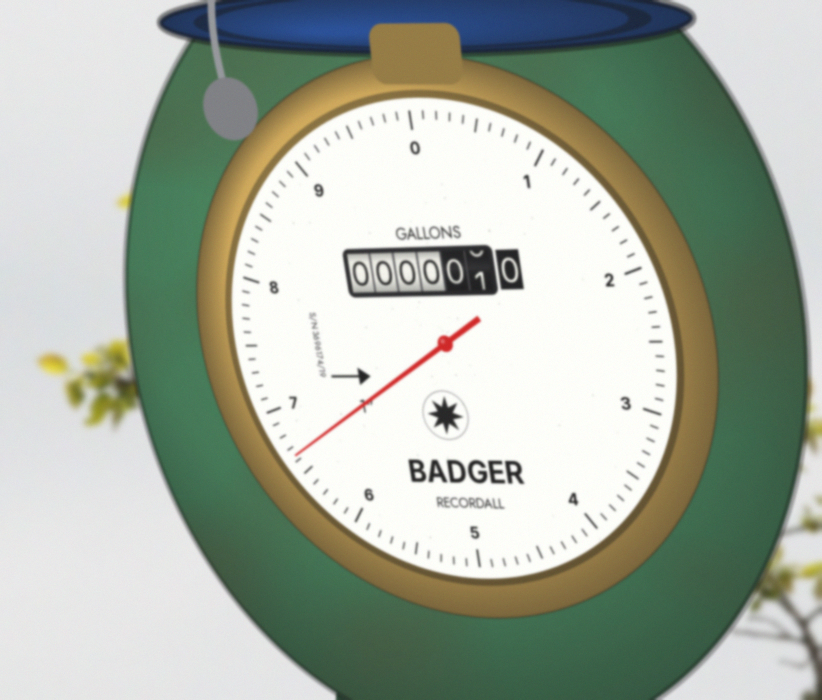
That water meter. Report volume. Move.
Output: 6.6 gal
